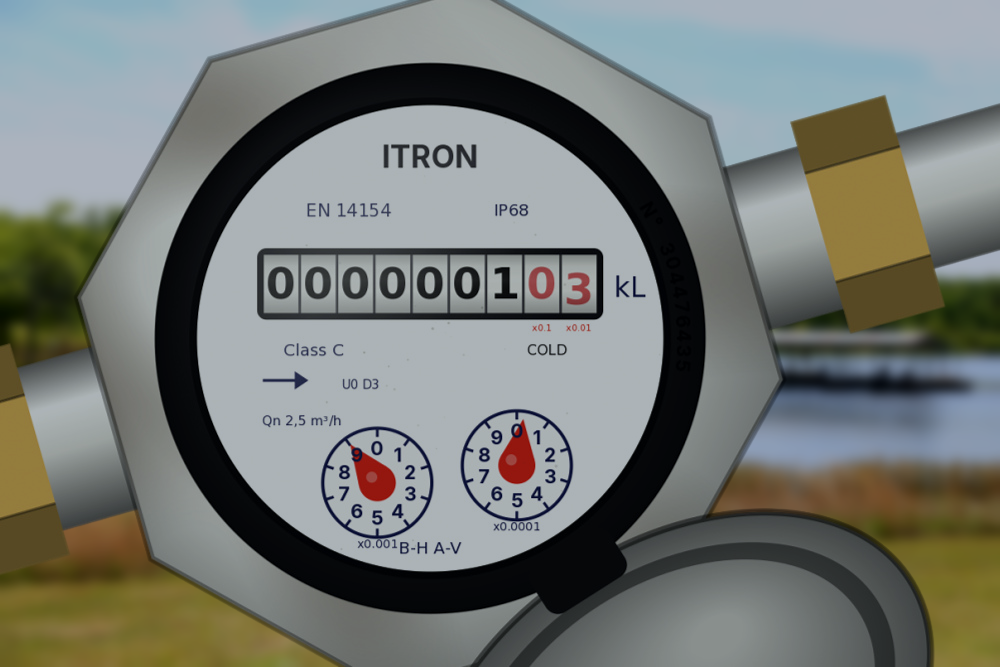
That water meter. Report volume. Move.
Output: 1.0290 kL
